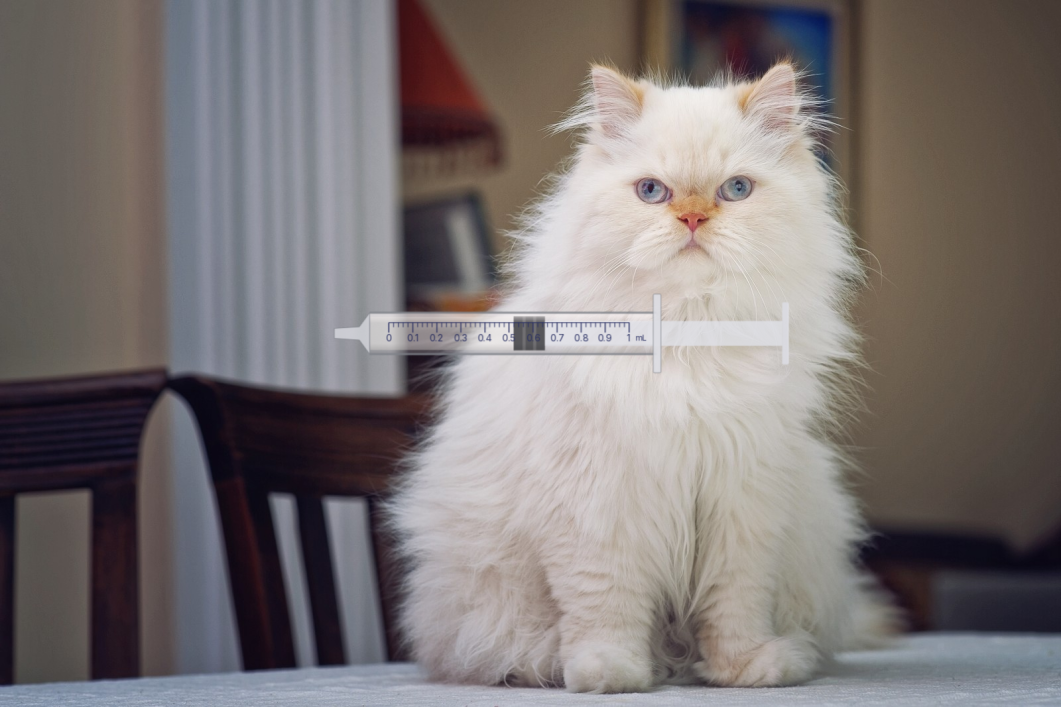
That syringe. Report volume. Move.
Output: 0.52 mL
